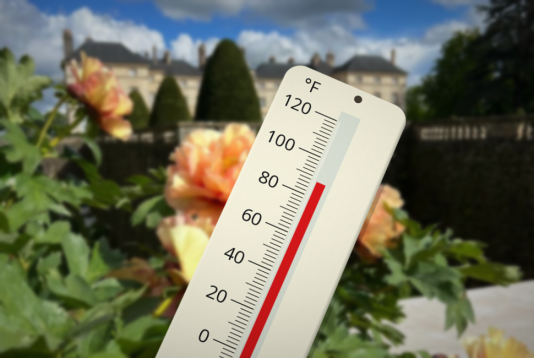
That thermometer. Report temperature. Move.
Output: 88 °F
